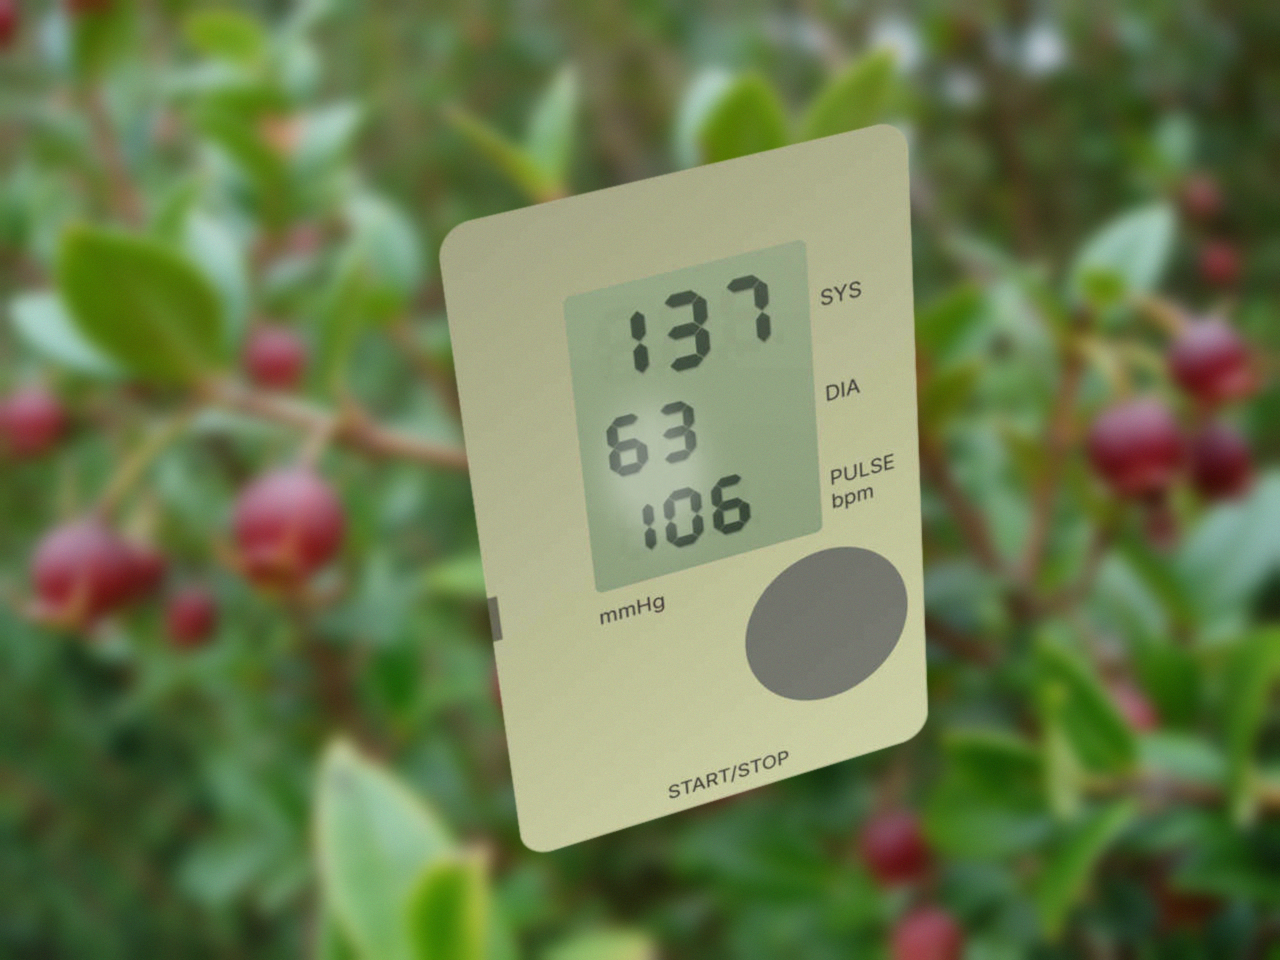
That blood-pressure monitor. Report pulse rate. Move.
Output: 106 bpm
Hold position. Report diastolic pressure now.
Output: 63 mmHg
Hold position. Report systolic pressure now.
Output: 137 mmHg
